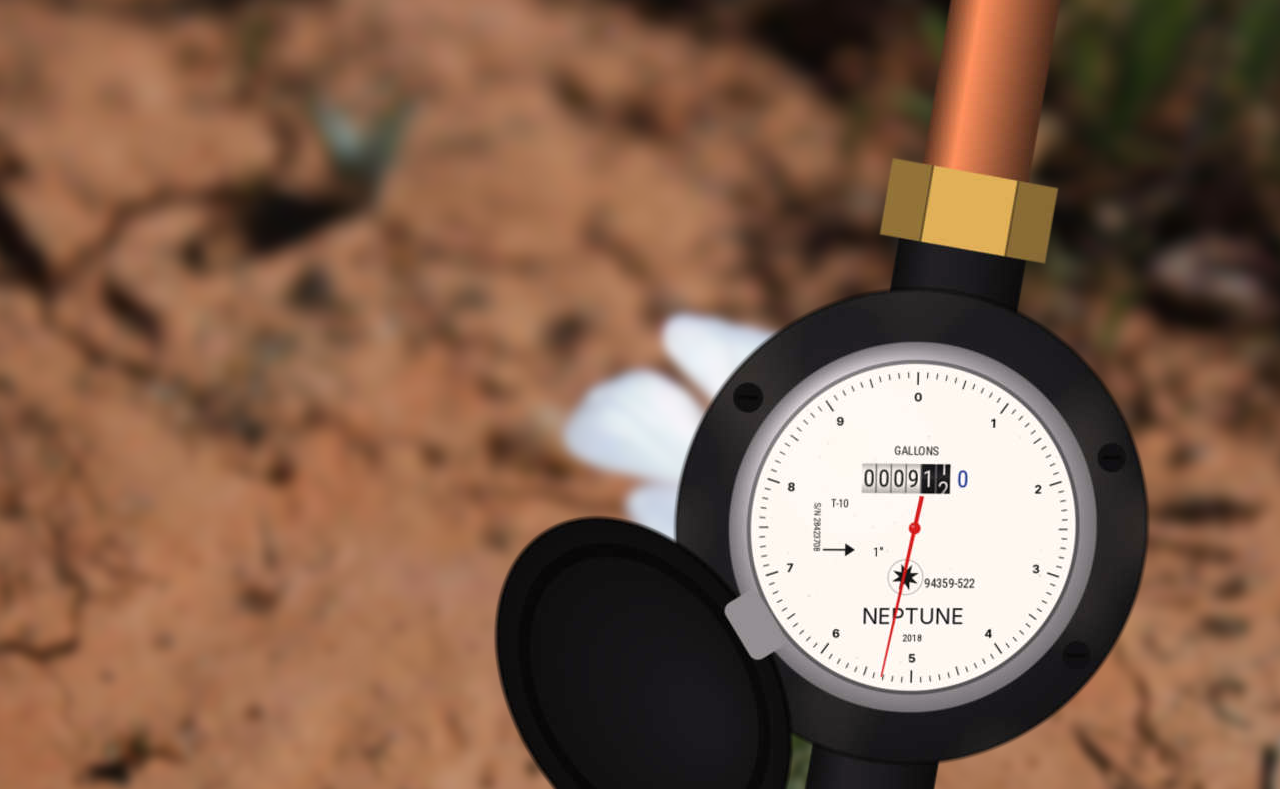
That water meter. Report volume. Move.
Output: 9115.3 gal
